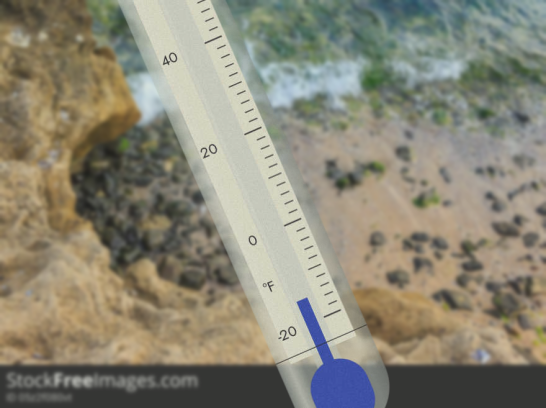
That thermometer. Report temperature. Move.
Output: -15 °F
